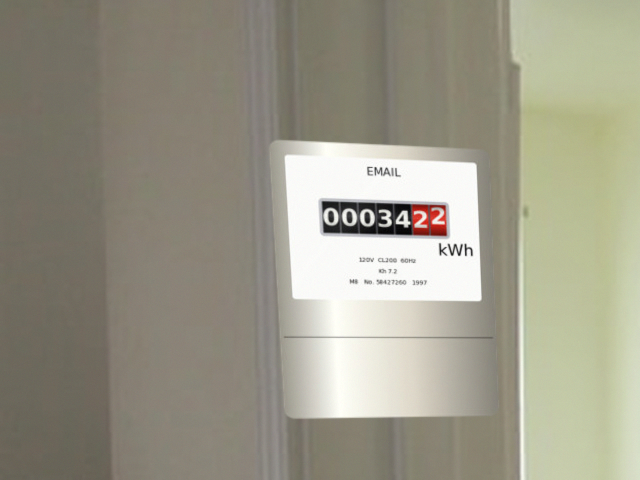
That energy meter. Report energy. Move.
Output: 34.22 kWh
